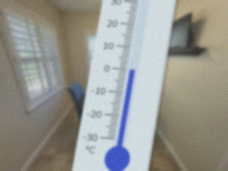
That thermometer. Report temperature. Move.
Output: 0 °C
